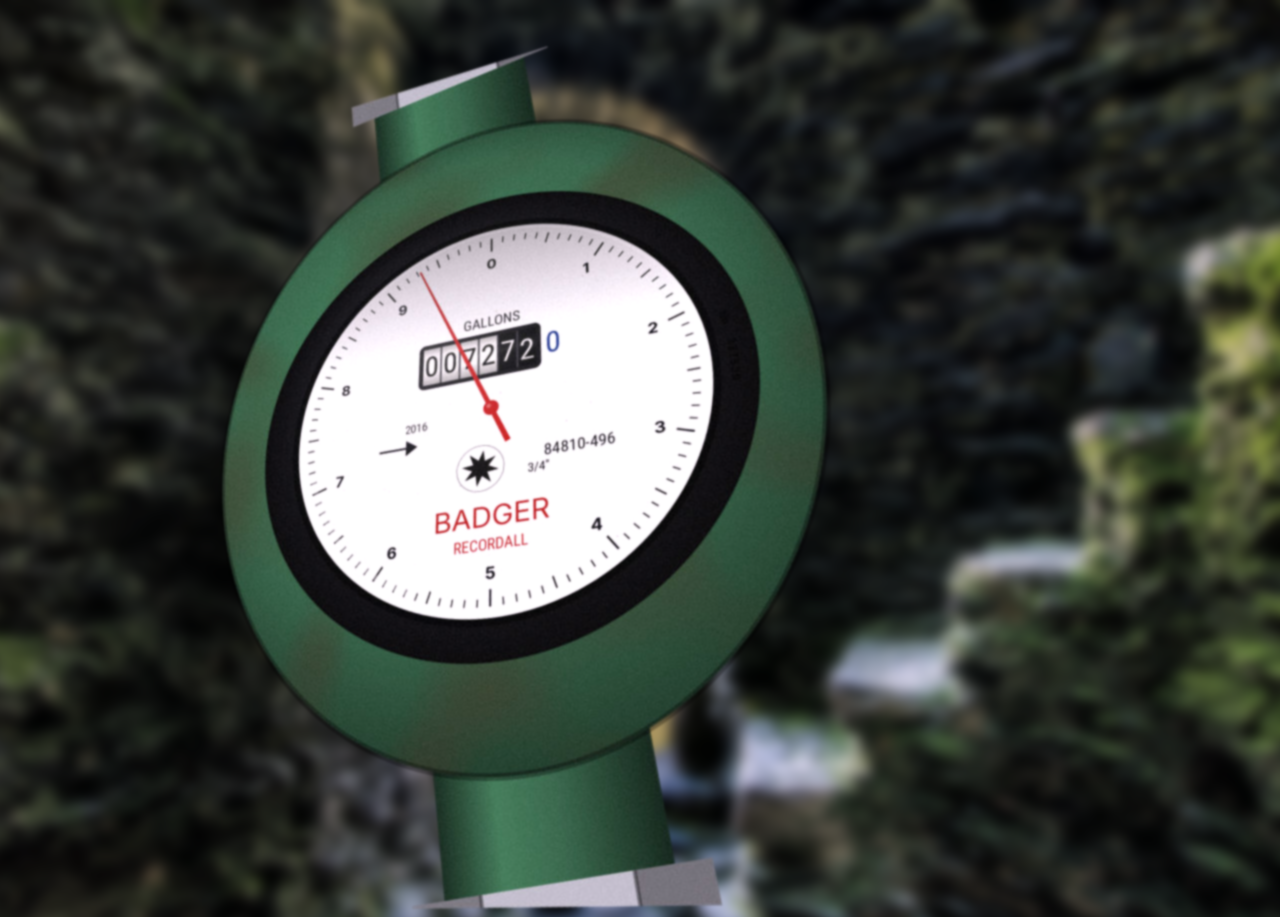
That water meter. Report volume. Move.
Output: 72719.3 gal
